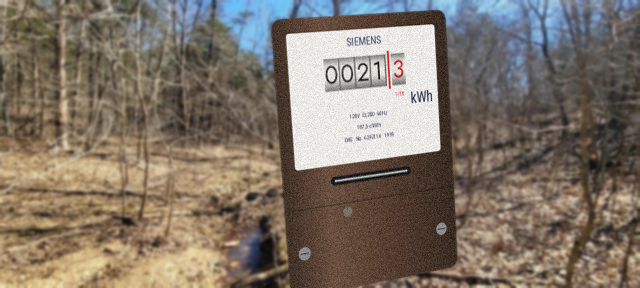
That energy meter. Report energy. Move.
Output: 21.3 kWh
